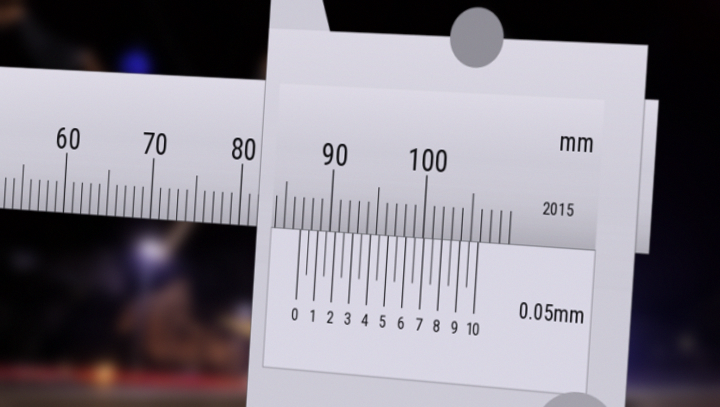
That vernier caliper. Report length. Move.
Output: 86.8 mm
